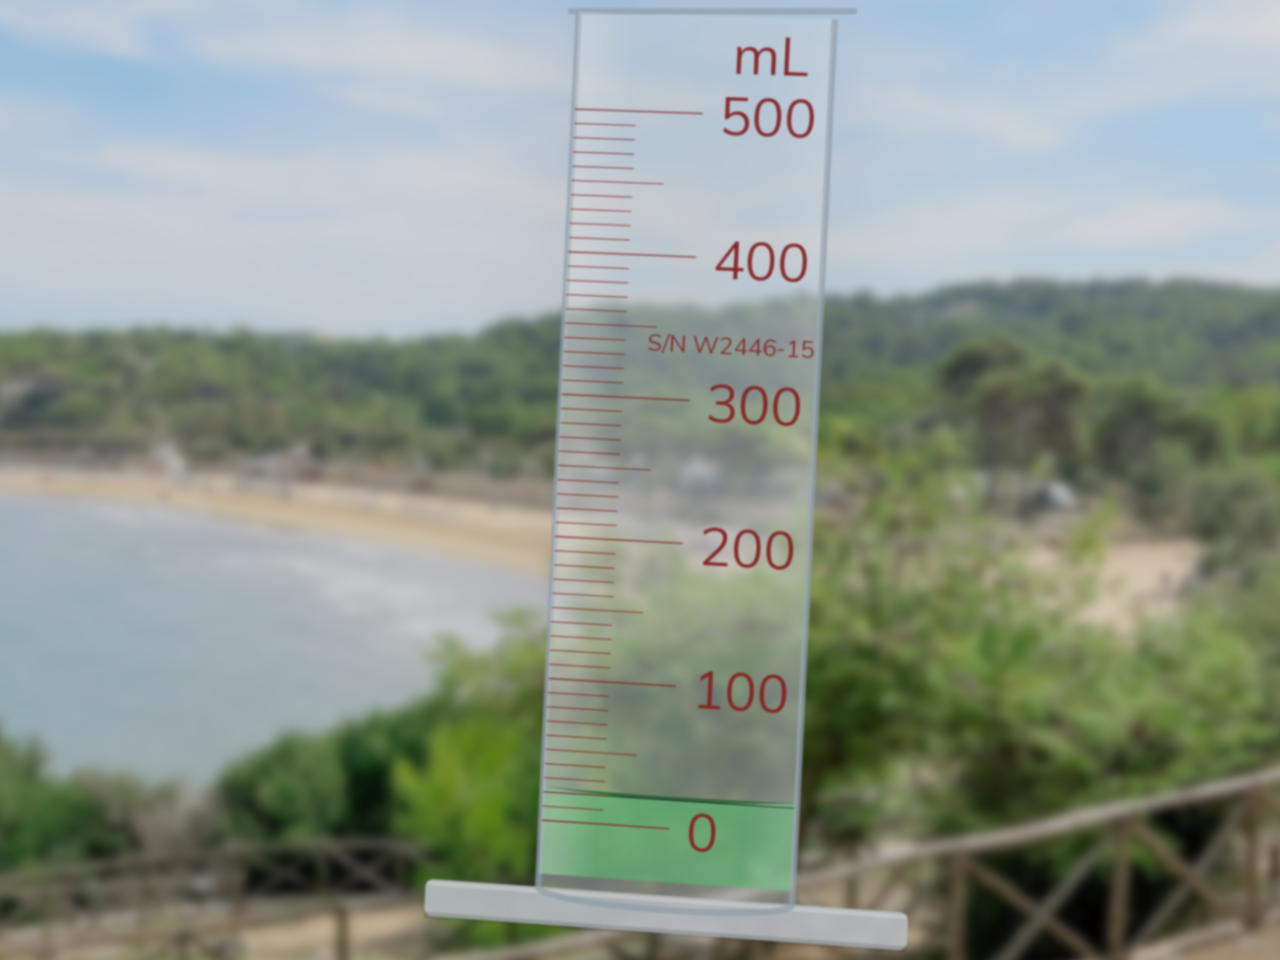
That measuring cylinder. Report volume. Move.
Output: 20 mL
